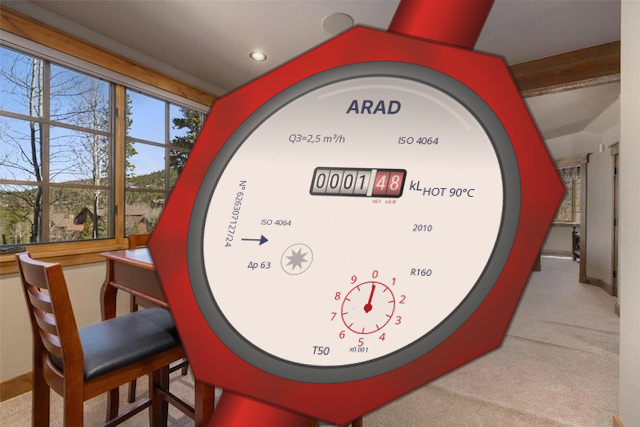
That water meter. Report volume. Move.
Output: 1.480 kL
